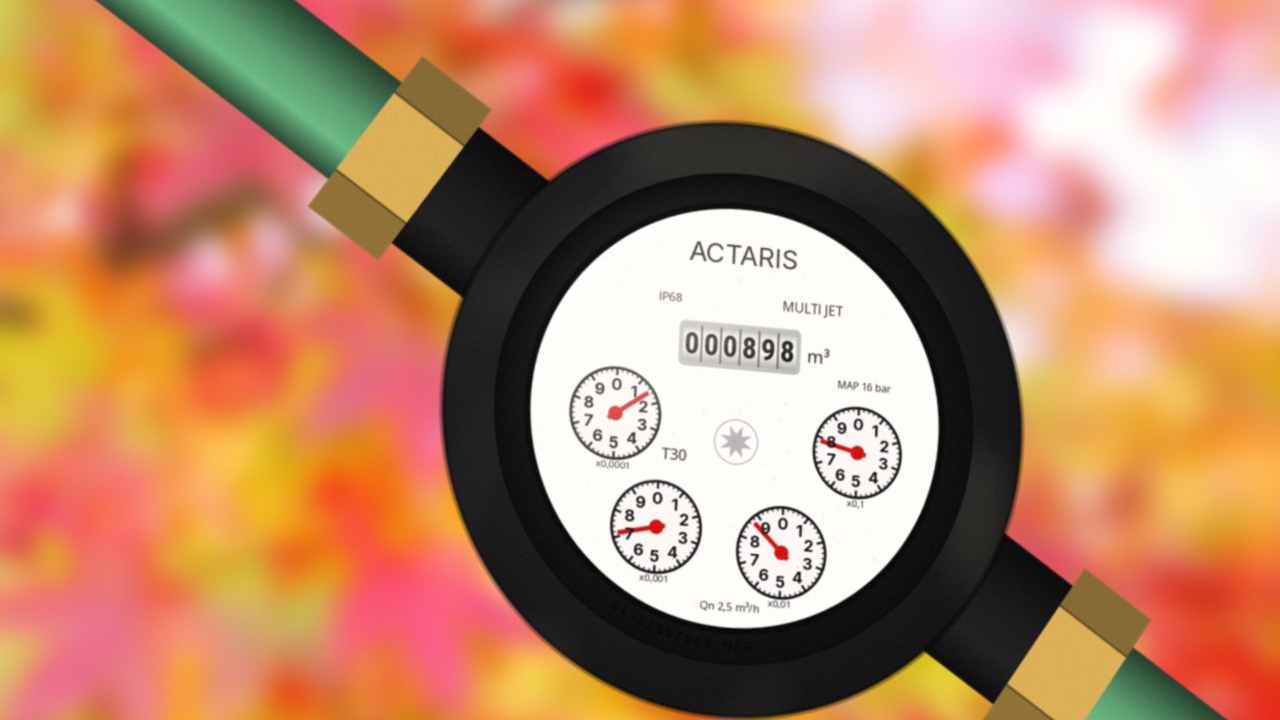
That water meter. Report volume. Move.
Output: 898.7871 m³
